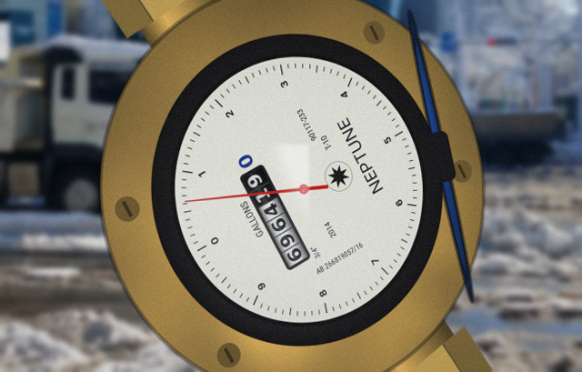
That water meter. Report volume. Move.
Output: 6964190.6 gal
